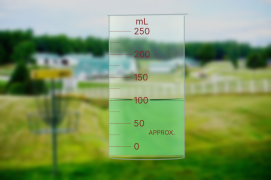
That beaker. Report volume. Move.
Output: 100 mL
